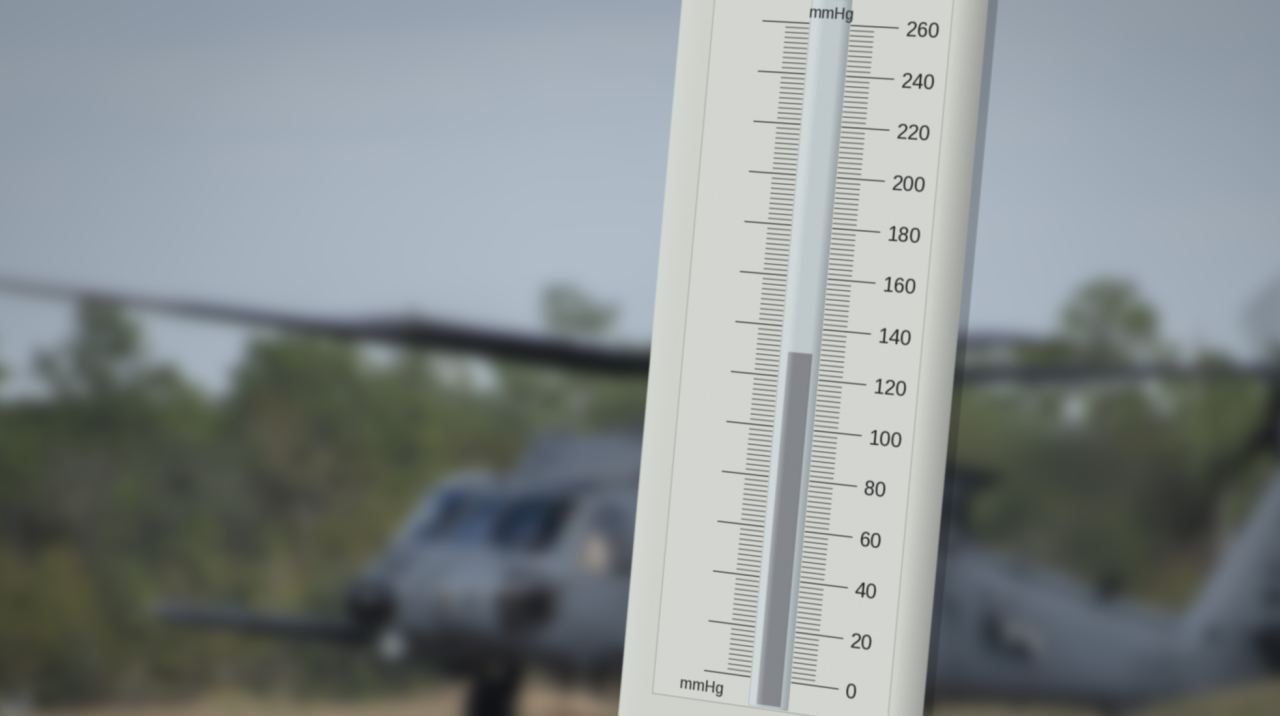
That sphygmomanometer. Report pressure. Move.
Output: 130 mmHg
